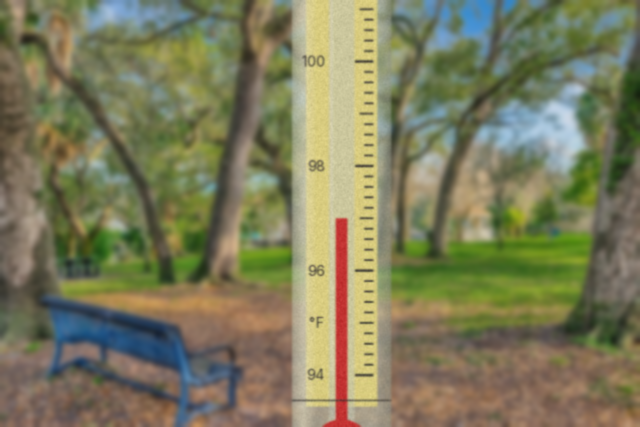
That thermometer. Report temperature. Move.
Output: 97 °F
